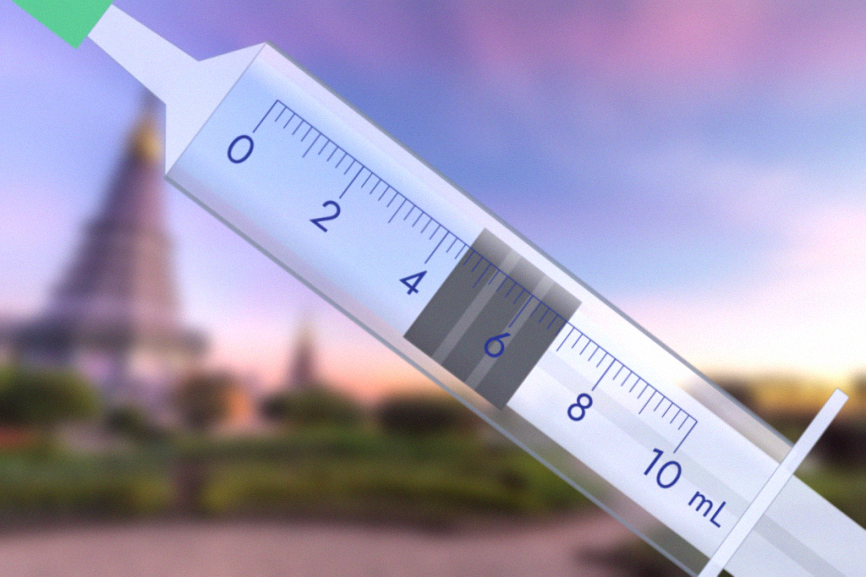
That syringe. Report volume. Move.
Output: 4.5 mL
